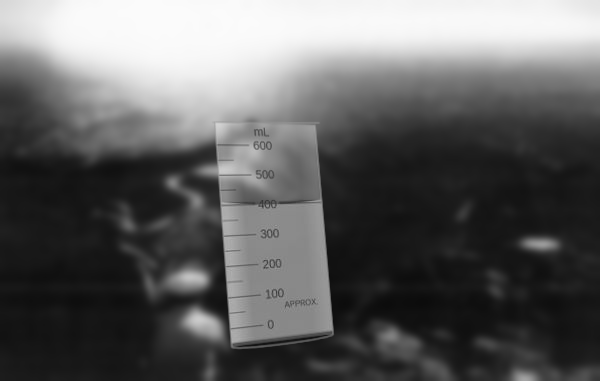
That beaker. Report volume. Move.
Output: 400 mL
